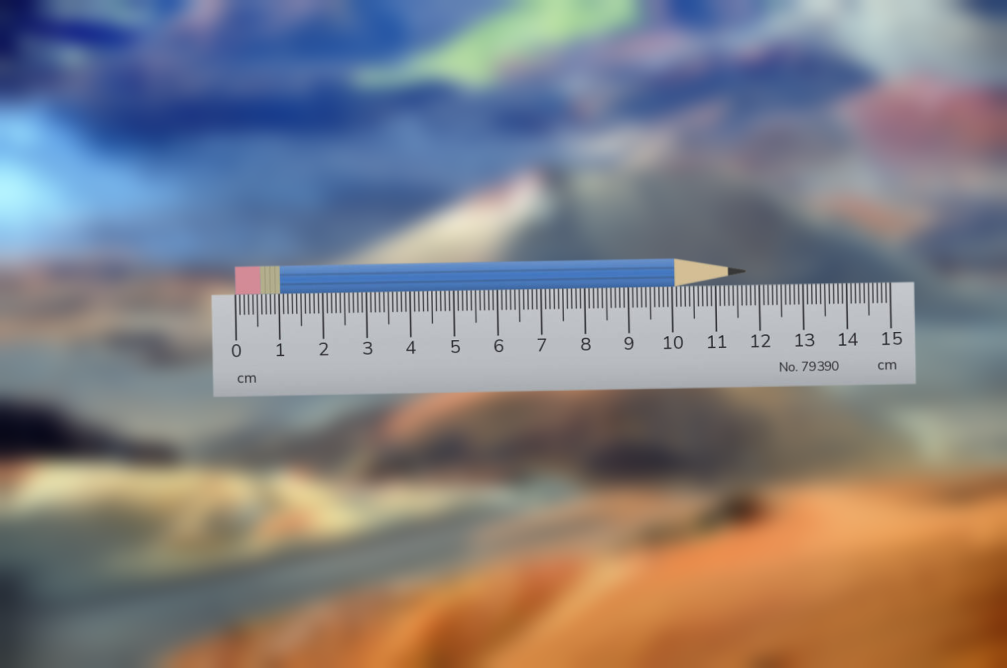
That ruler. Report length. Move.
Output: 11.7 cm
